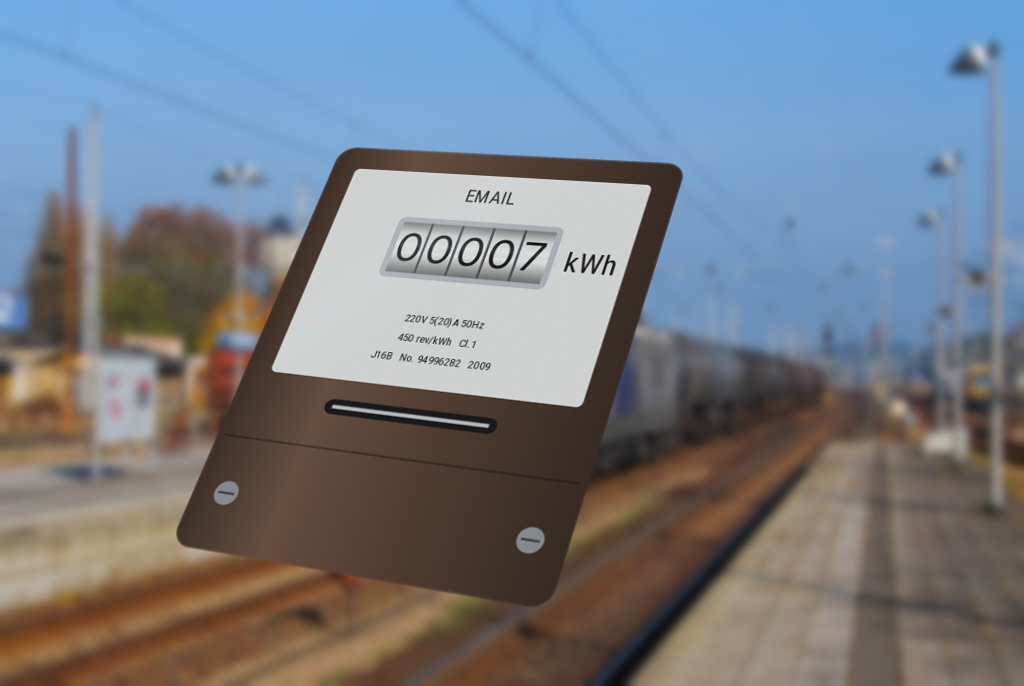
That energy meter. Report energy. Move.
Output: 7 kWh
